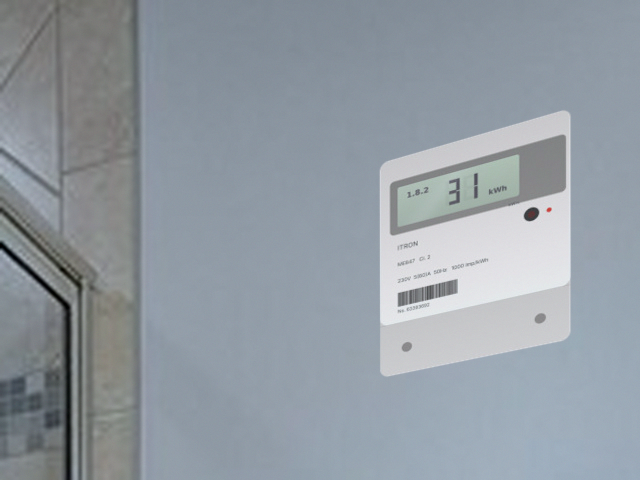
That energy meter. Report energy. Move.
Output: 31 kWh
